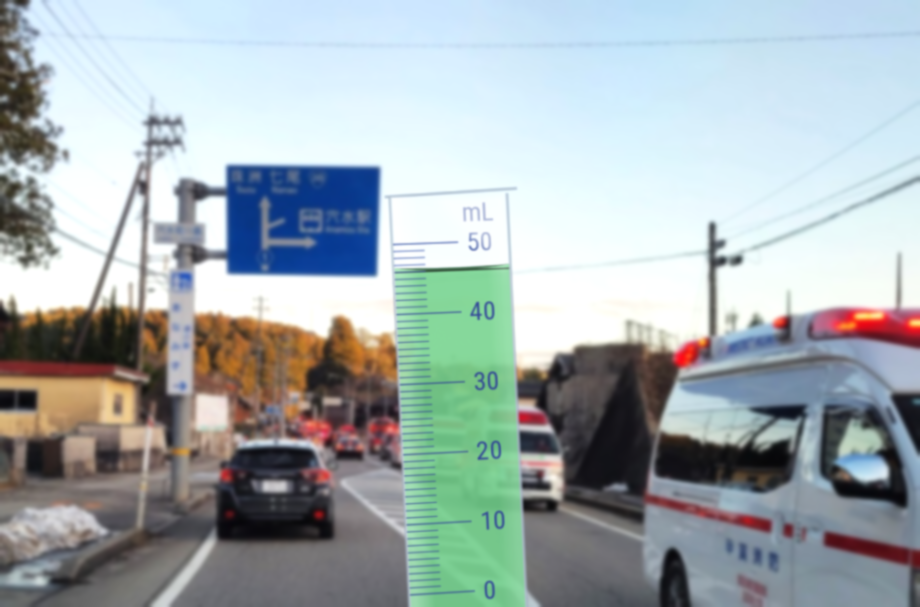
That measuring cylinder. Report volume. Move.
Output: 46 mL
